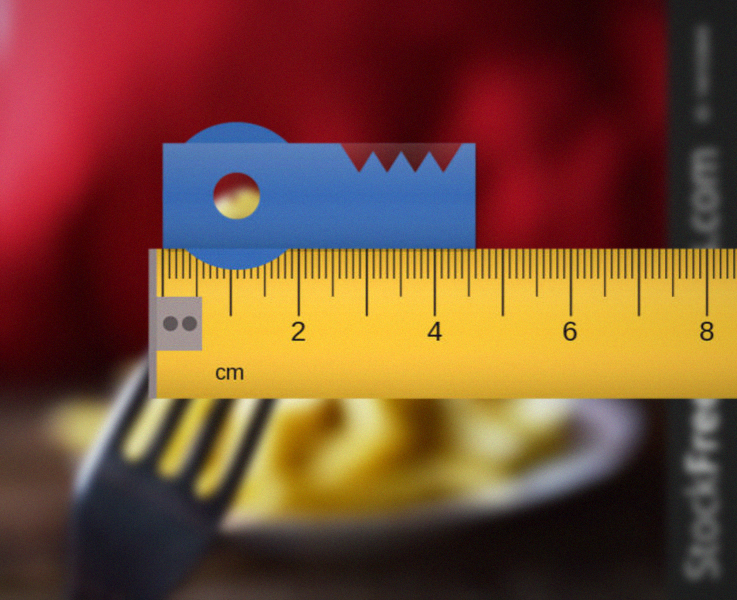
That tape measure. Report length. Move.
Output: 4.6 cm
